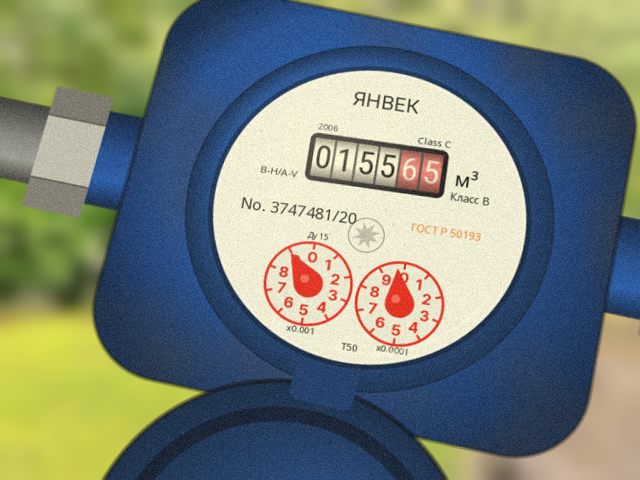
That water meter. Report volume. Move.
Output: 155.6589 m³
